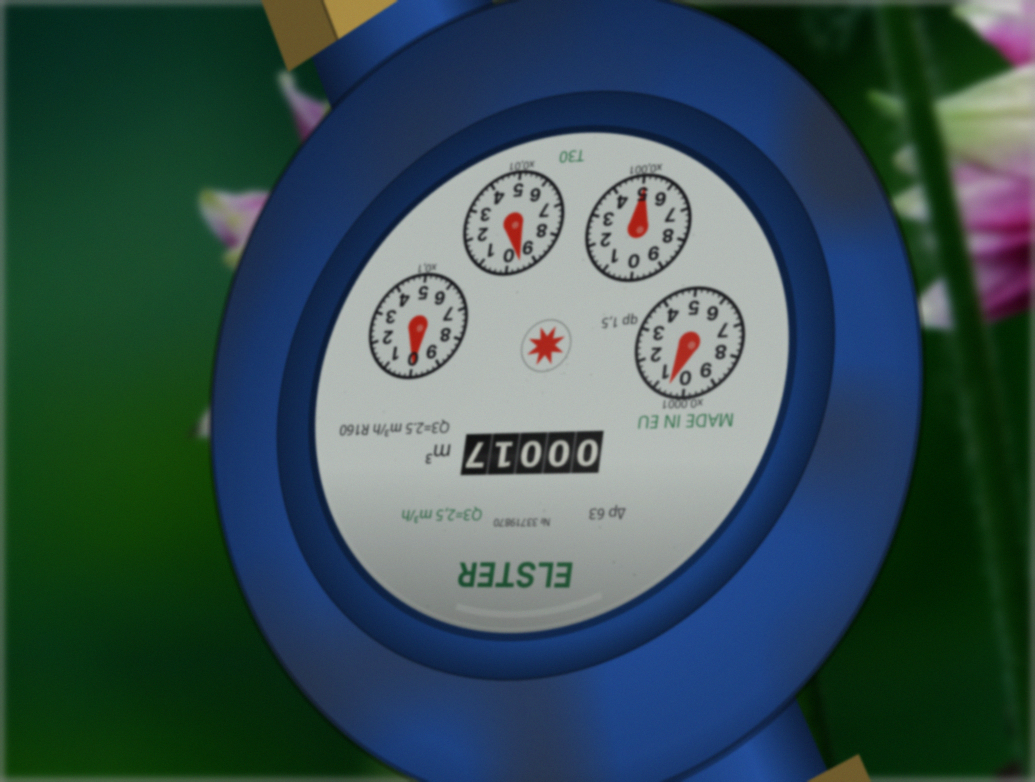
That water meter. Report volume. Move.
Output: 16.9950 m³
